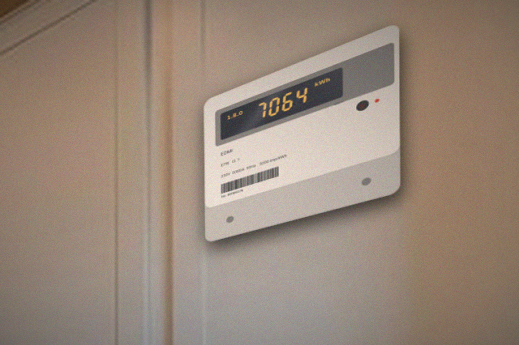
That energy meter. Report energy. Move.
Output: 7064 kWh
